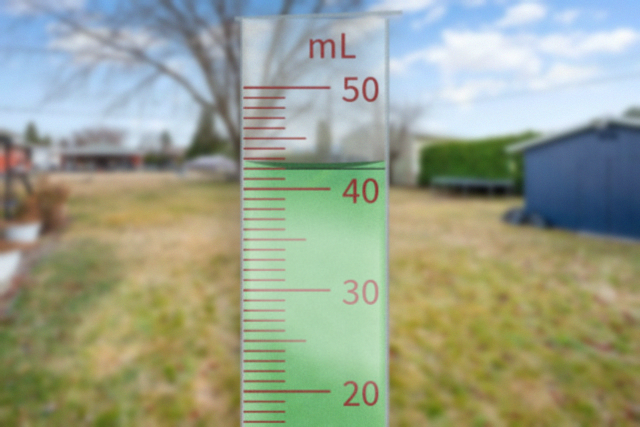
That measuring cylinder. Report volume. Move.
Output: 42 mL
